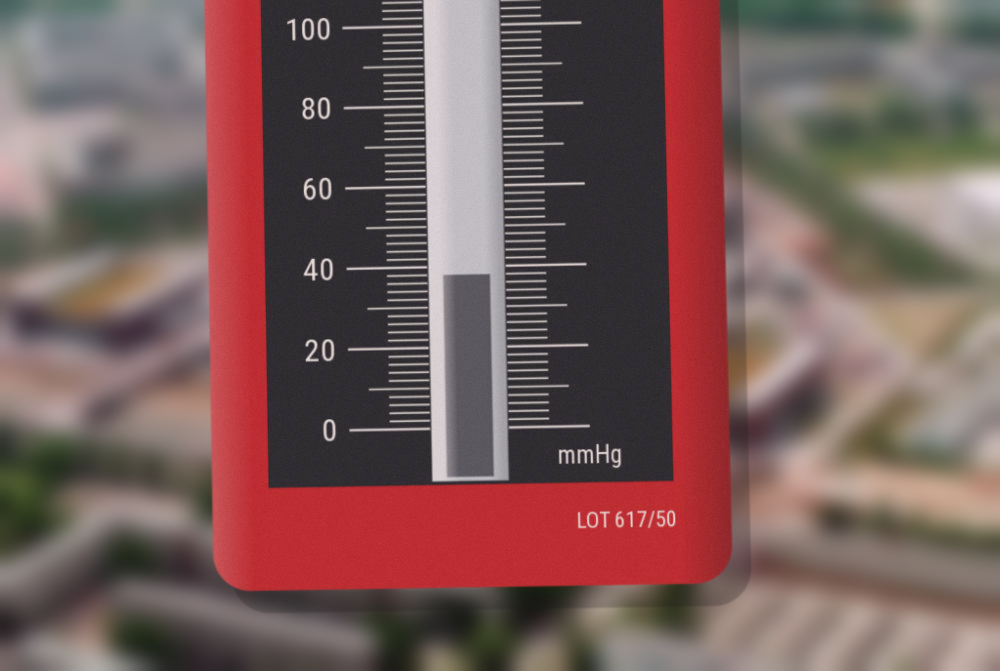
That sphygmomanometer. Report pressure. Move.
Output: 38 mmHg
